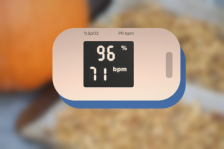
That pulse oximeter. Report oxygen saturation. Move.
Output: 96 %
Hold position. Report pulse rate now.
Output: 71 bpm
